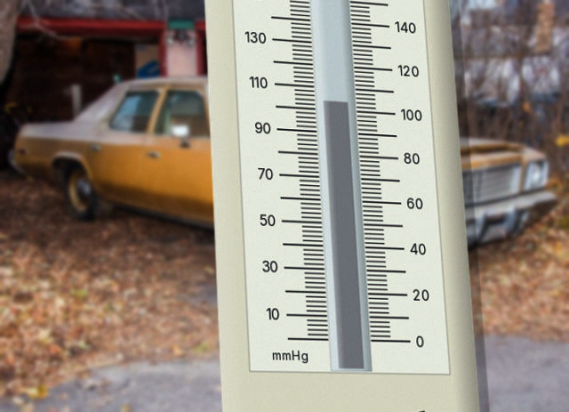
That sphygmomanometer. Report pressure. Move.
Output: 104 mmHg
